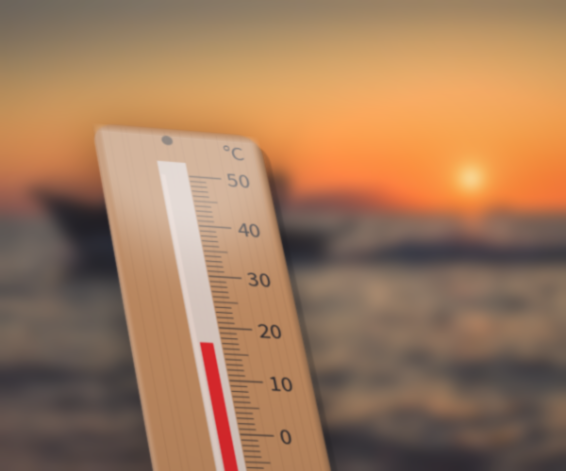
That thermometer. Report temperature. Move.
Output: 17 °C
